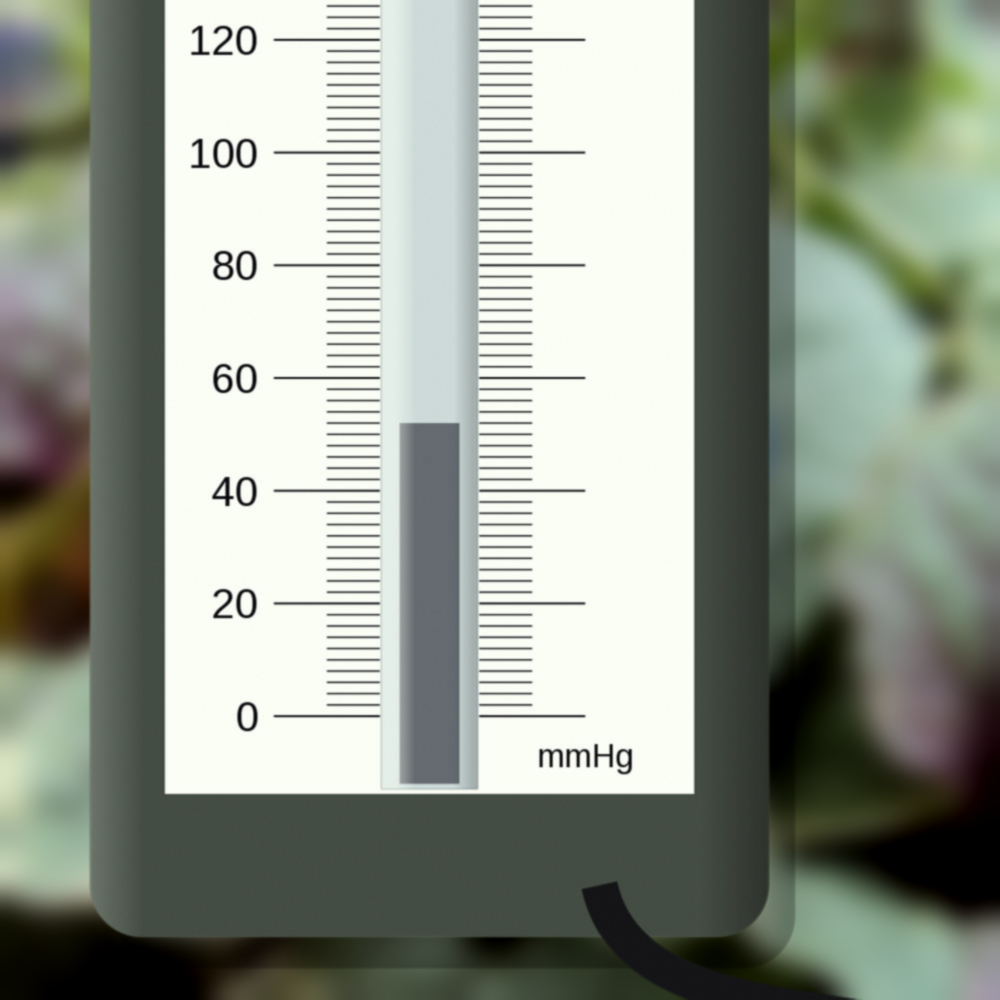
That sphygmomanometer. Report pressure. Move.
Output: 52 mmHg
